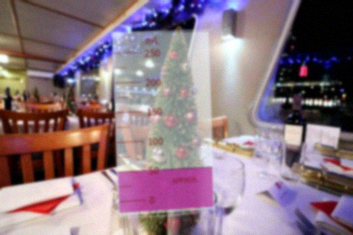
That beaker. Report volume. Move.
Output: 50 mL
